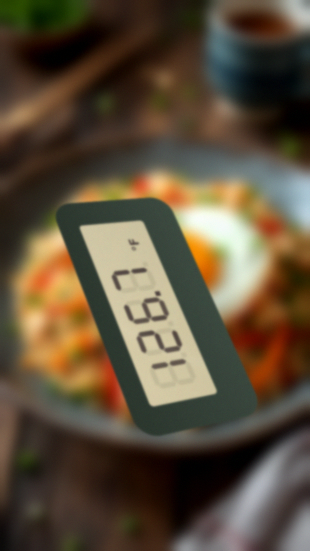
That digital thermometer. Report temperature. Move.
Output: 126.7 °F
